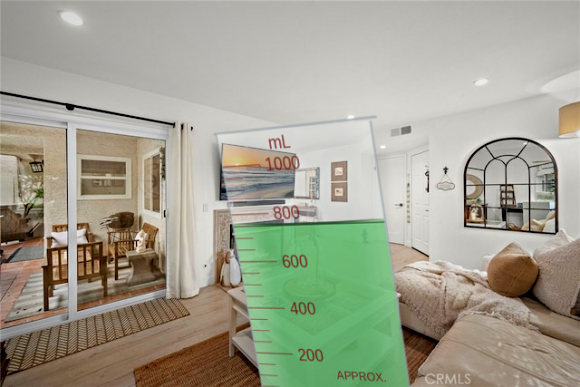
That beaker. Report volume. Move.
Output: 750 mL
